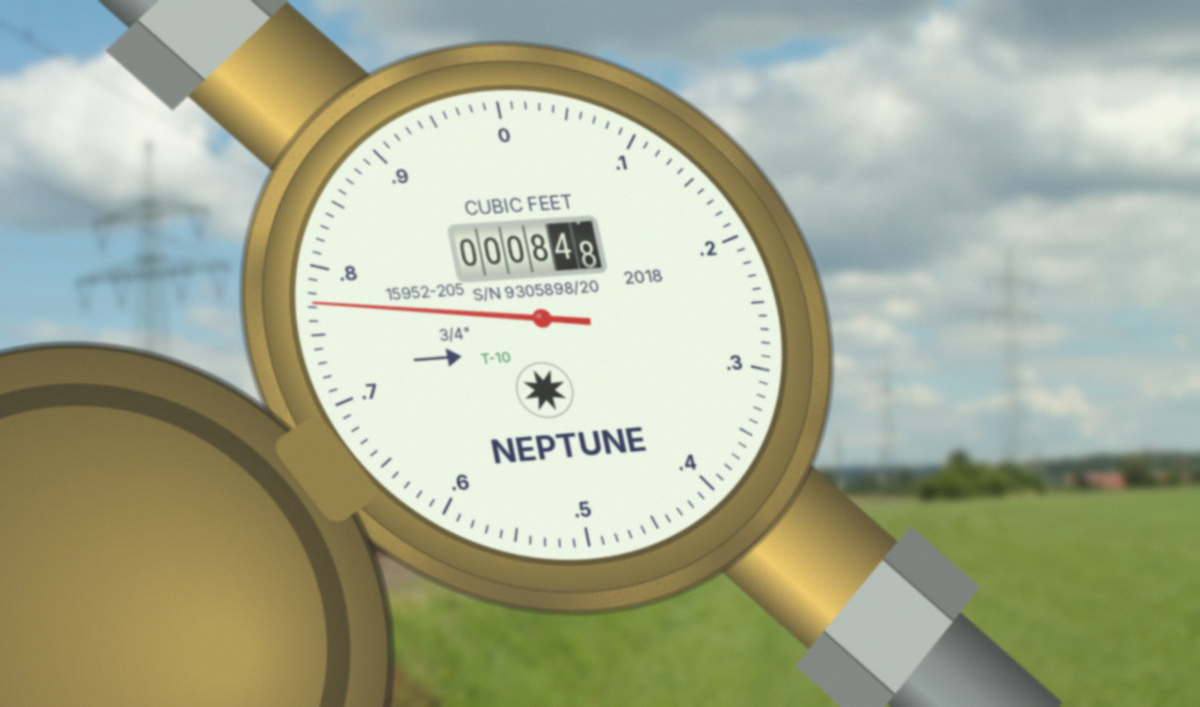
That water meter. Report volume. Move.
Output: 847.77 ft³
